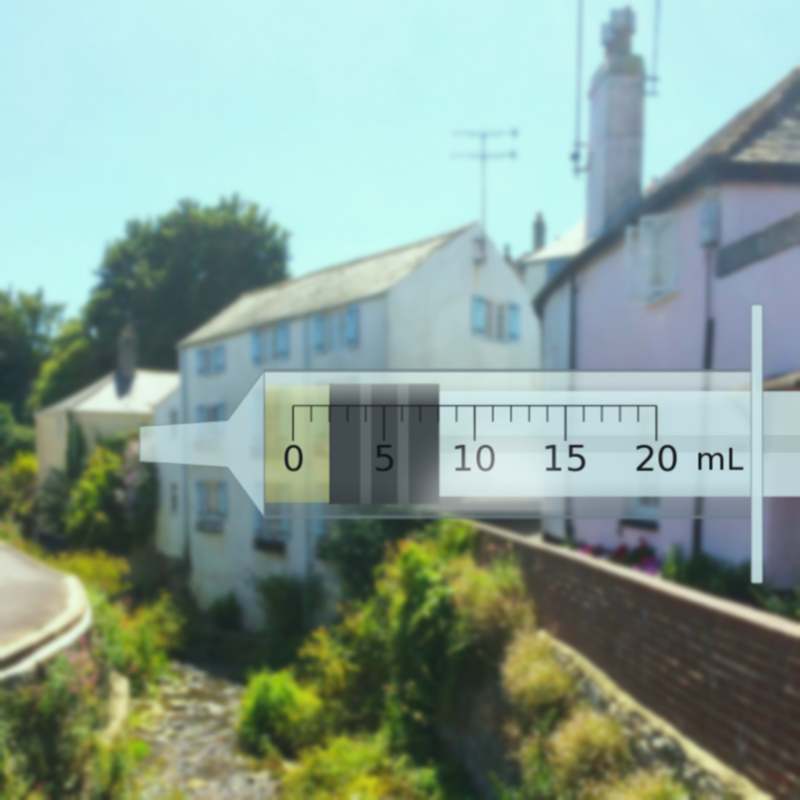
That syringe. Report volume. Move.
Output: 2 mL
